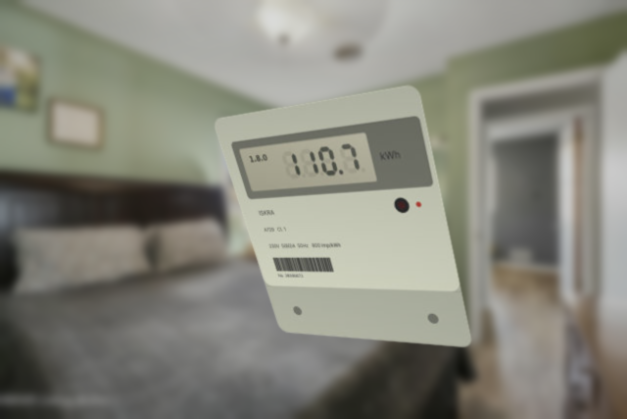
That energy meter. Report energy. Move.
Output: 110.7 kWh
